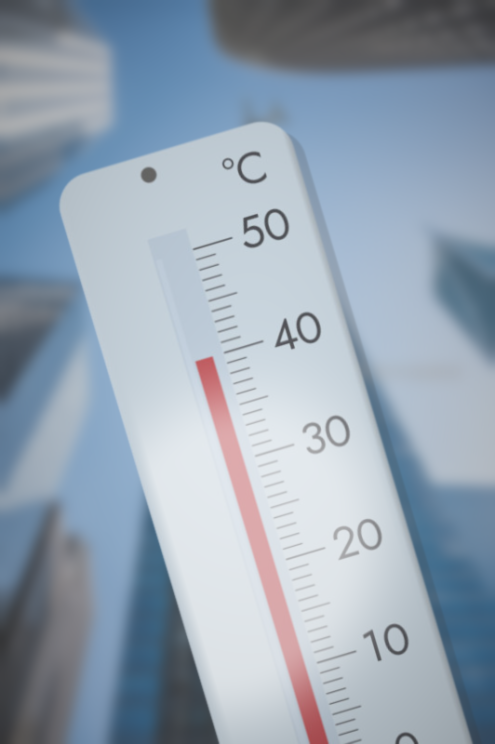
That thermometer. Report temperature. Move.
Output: 40 °C
